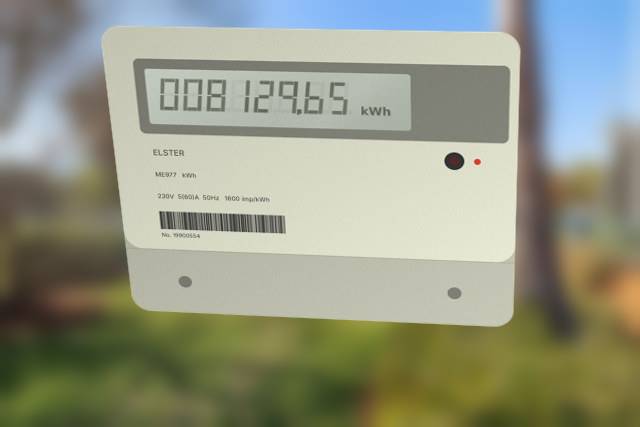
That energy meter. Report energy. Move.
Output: 8129.65 kWh
